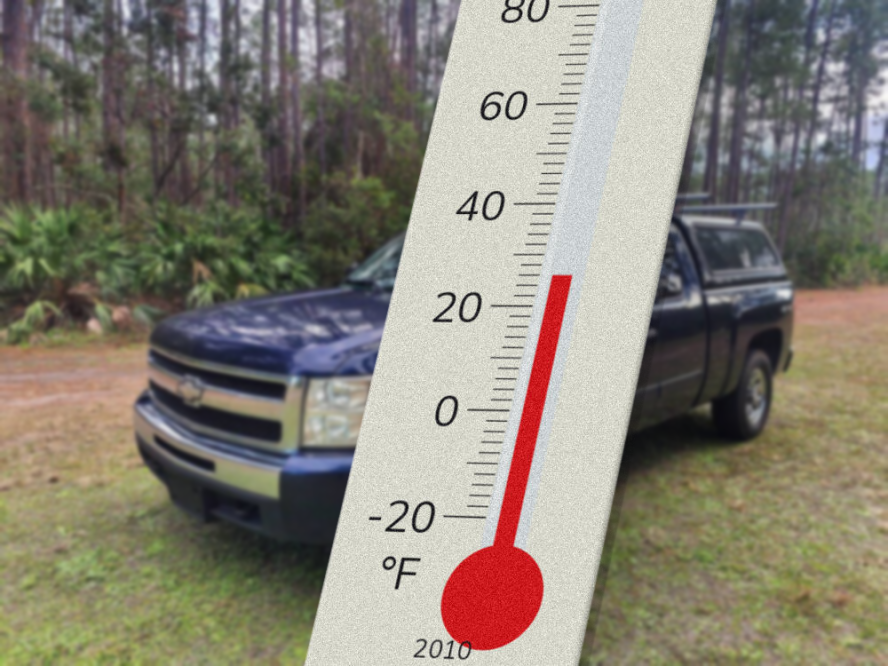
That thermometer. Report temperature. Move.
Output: 26 °F
